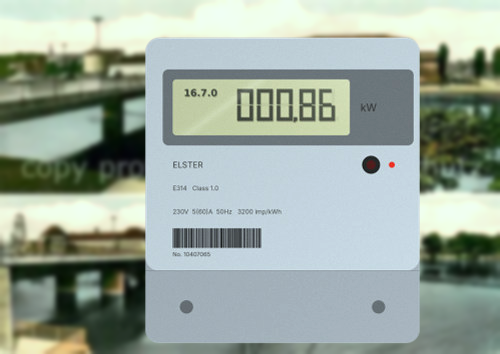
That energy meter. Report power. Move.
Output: 0.86 kW
